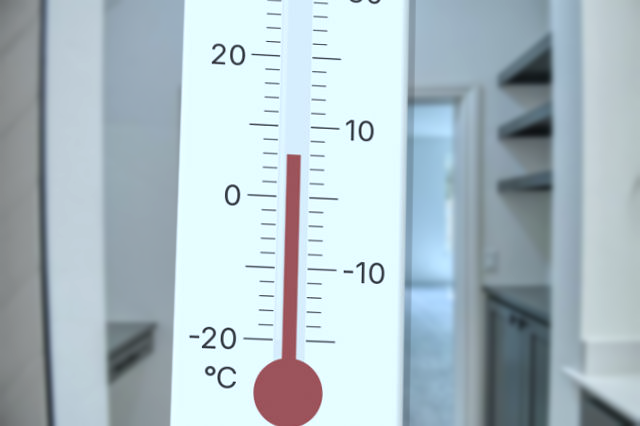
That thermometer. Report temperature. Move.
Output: 6 °C
